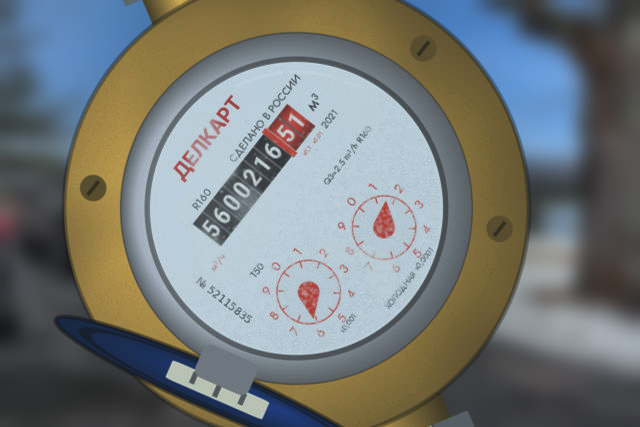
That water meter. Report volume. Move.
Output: 5600216.5161 m³
